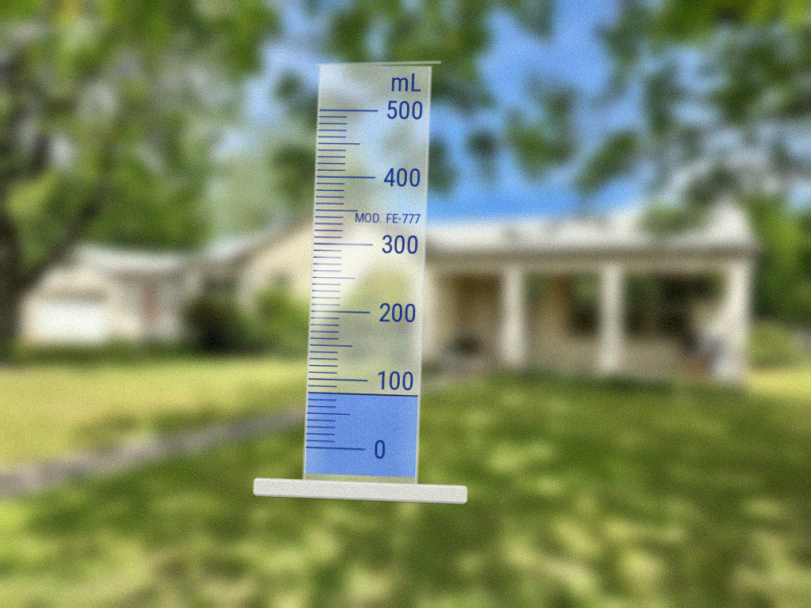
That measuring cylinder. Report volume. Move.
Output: 80 mL
